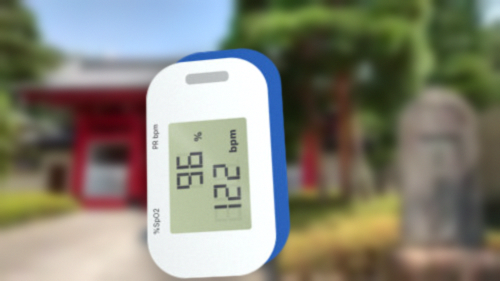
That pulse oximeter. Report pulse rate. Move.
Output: 122 bpm
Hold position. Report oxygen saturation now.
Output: 96 %
